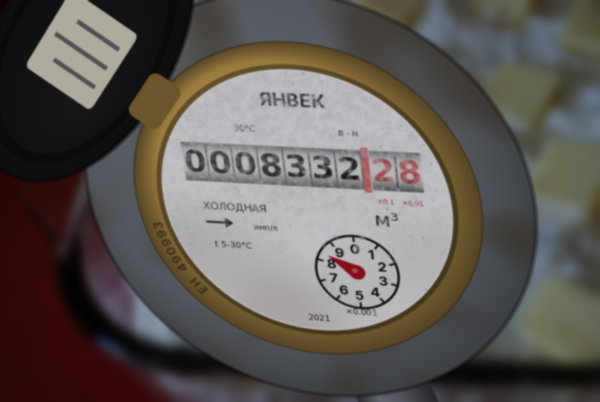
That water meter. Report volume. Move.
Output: 8332.288 m³
